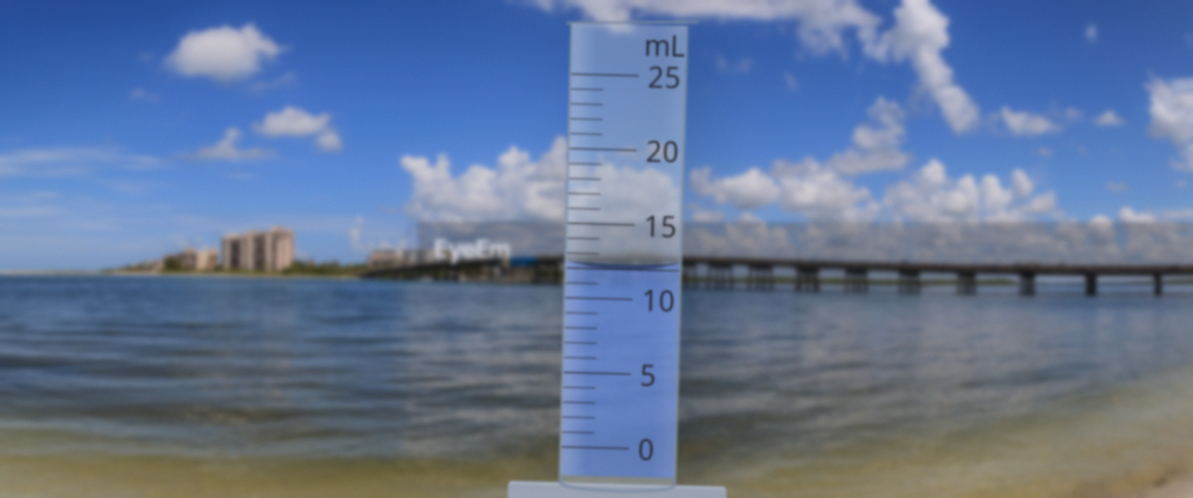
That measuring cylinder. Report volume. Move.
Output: 12 mL
